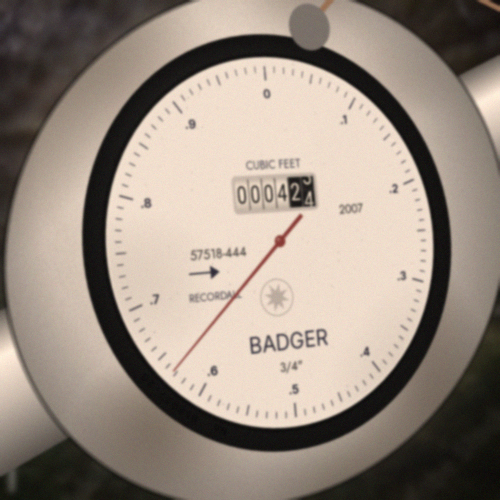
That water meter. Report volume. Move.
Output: 423.63 ft³
